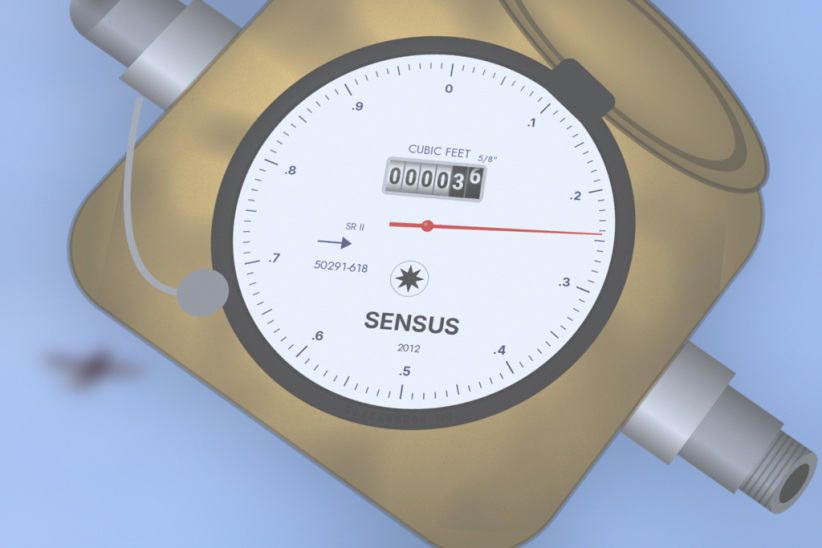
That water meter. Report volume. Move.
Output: 36.24 ft³
